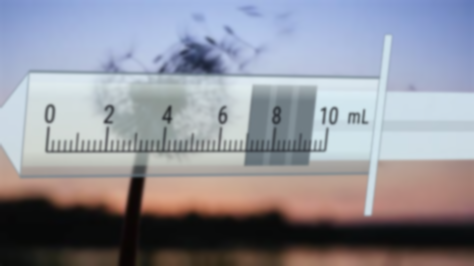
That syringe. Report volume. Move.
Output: 7 mL
